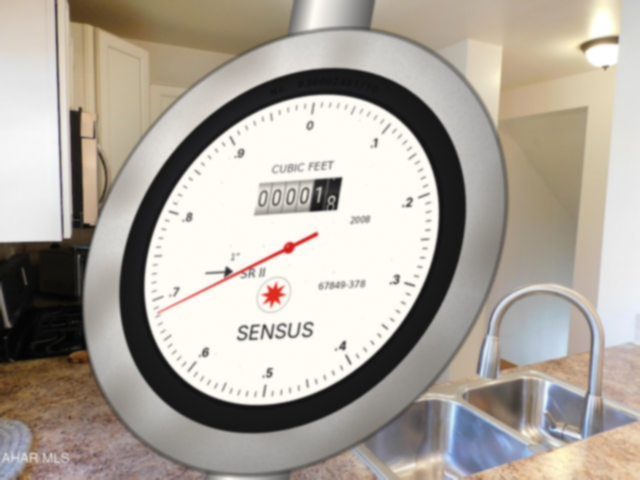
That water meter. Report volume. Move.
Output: 17.68 ft³
